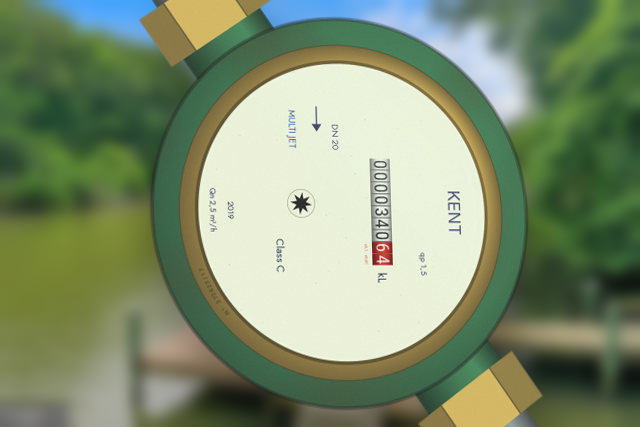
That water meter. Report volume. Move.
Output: 340.64 kL
